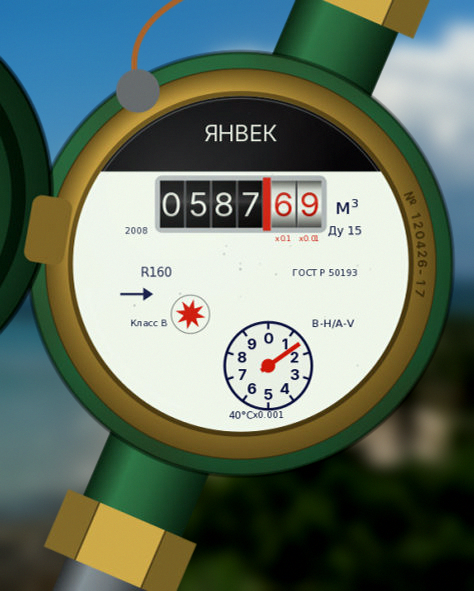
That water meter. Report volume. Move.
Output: 587.691 m³
